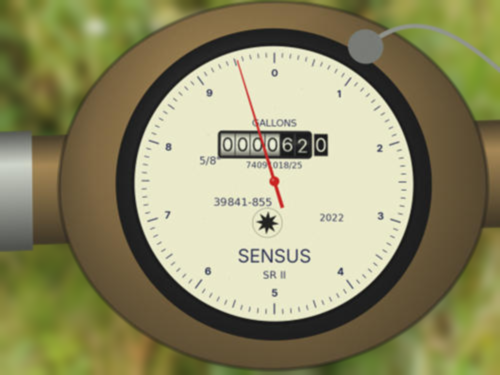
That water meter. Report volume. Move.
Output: 619.5 gal
